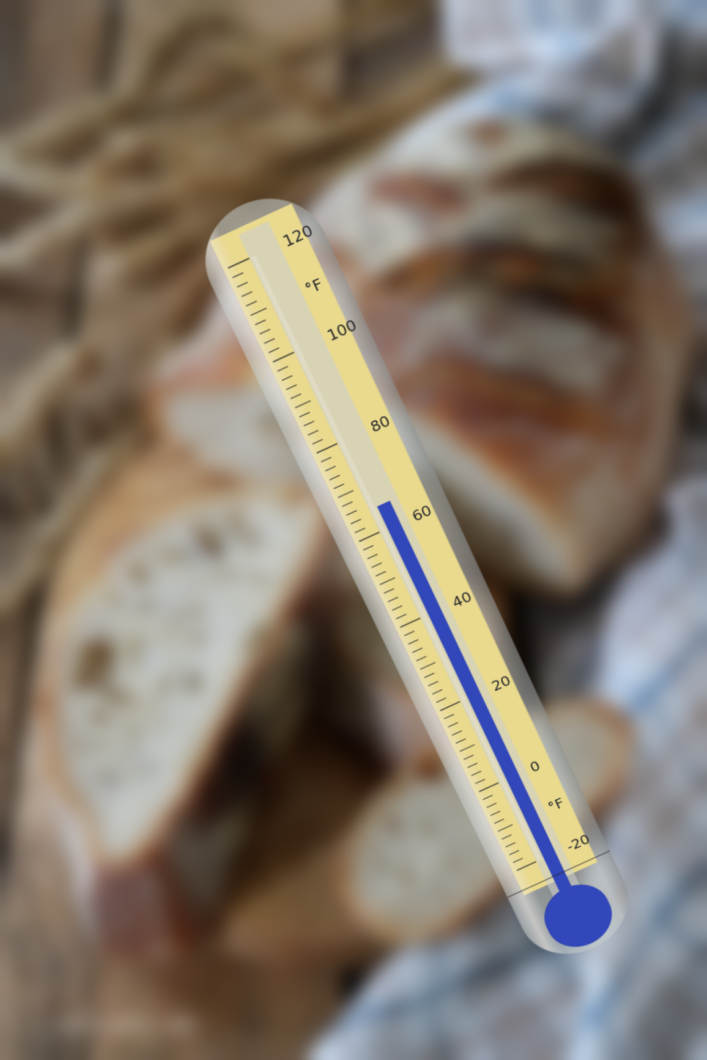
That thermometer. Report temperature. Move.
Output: 65 °F
